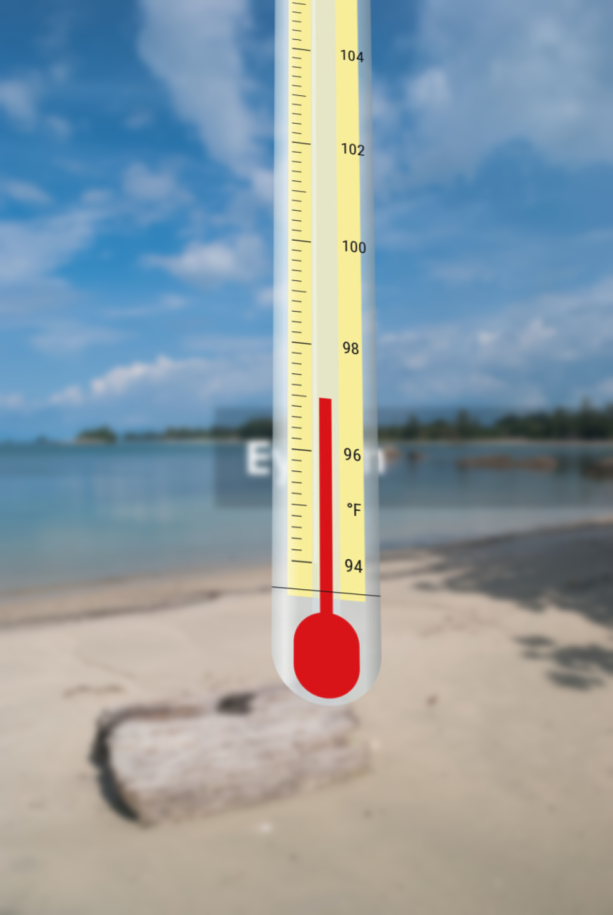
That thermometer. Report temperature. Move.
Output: 97 °F
